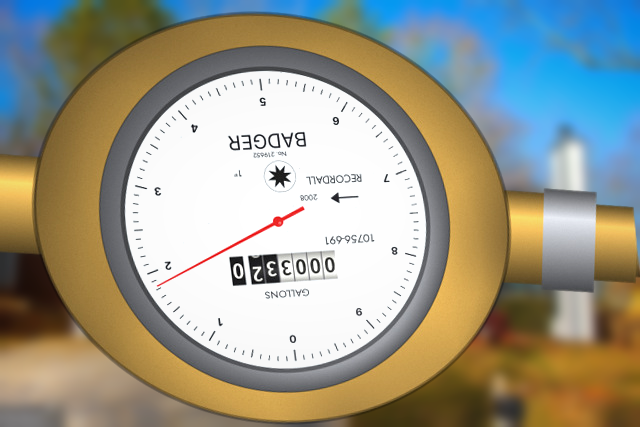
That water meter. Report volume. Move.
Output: 3321.8 gal
